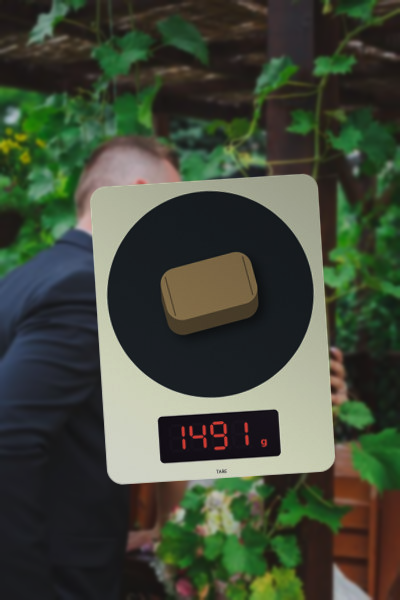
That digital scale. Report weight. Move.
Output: 1491 g
